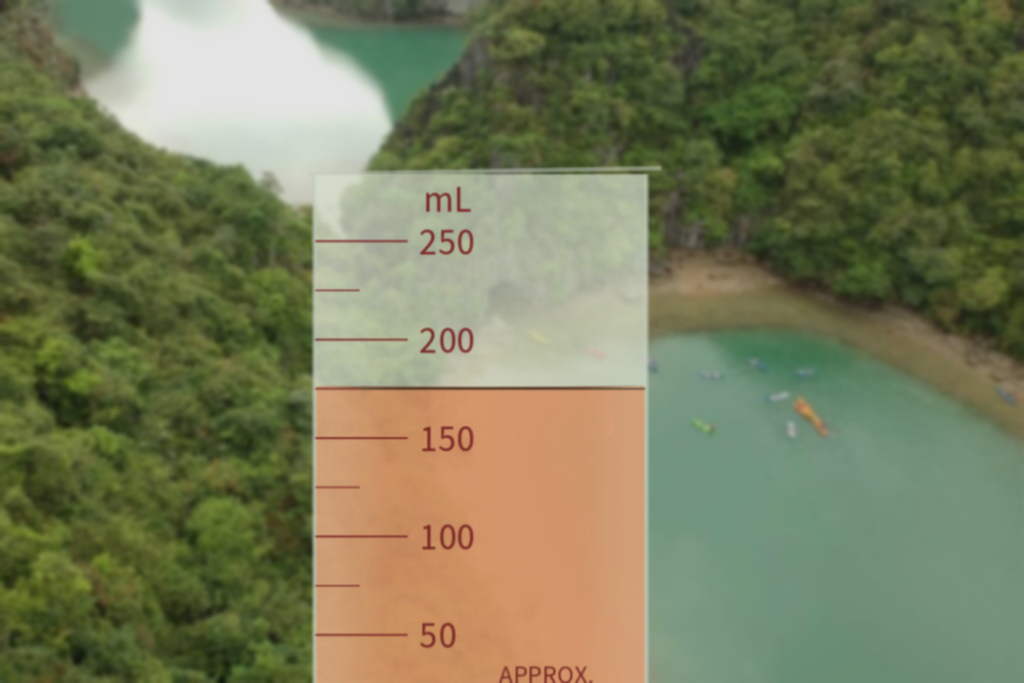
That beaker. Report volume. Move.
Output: 175 mL
